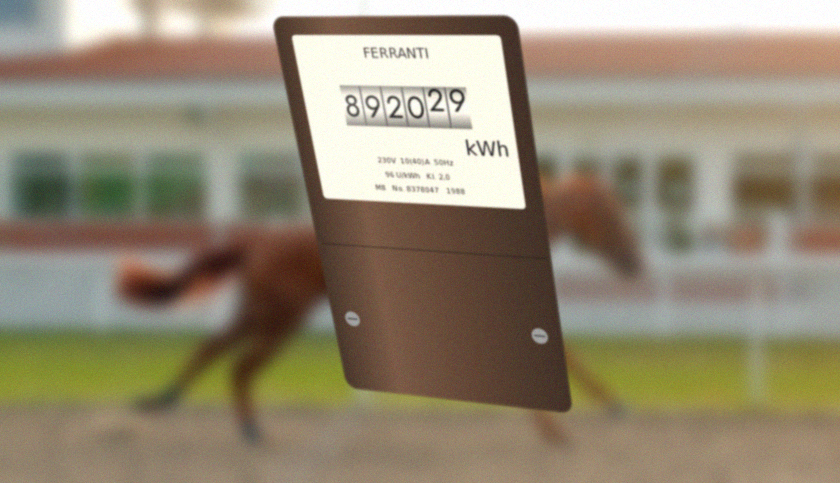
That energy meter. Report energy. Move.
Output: 892029 kWh
